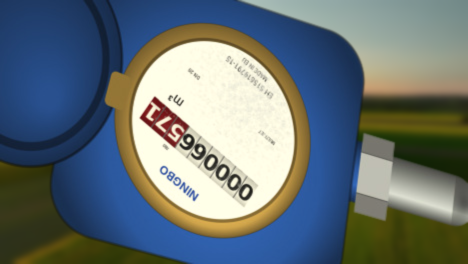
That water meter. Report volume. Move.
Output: 66.571 m³
